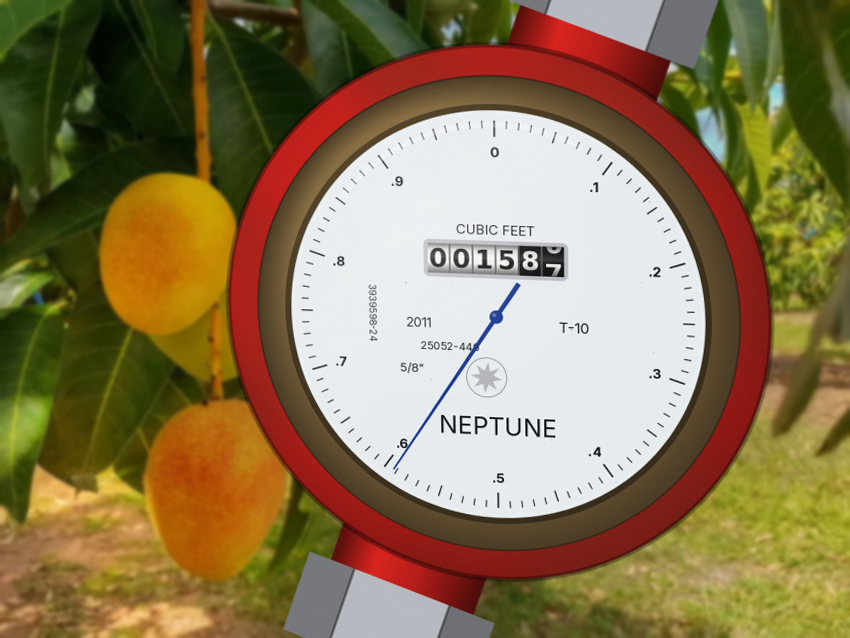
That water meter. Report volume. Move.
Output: 1586.59 ft³
